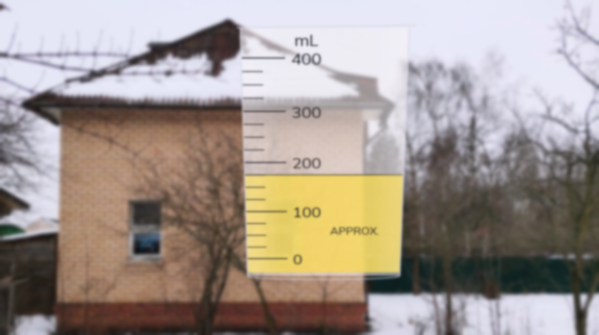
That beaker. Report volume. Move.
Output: 175 mL
